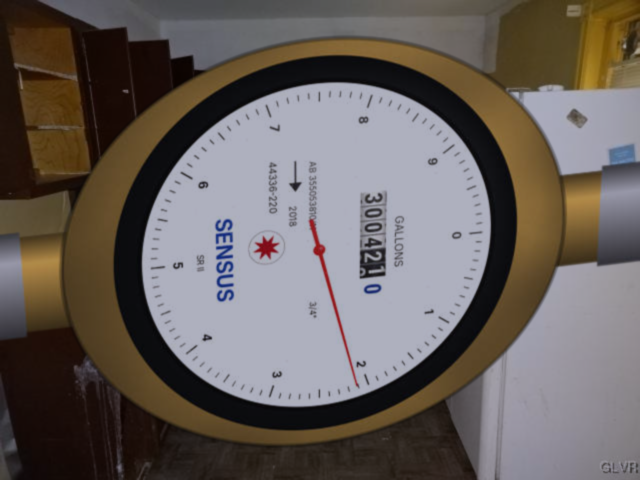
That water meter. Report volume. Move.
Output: 3004212.1 gal
